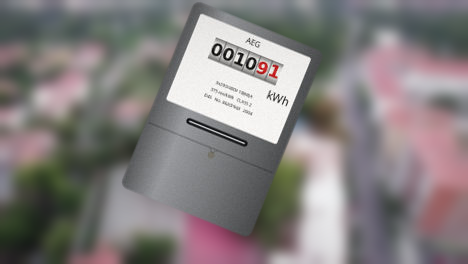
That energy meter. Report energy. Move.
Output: 10.91 kWh
